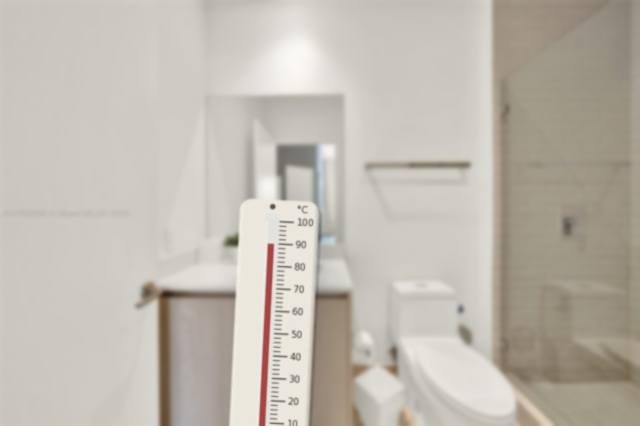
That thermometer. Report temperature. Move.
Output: 90 °C
